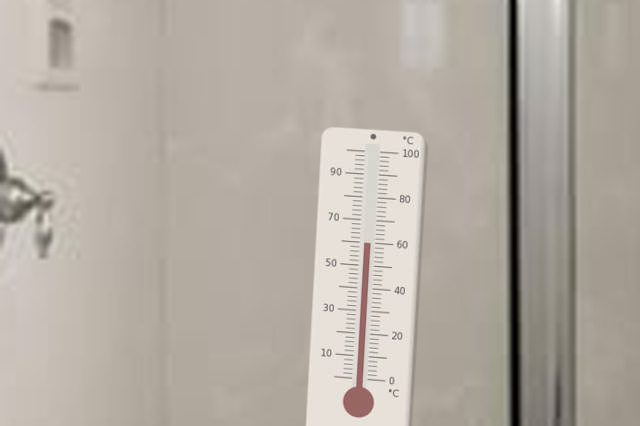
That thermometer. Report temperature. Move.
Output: 60 °C
